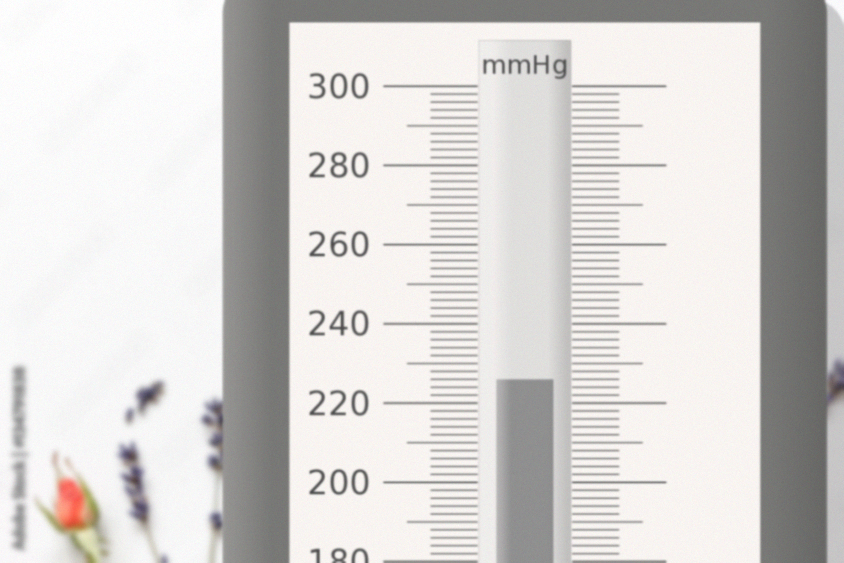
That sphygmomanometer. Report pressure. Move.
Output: 226 mmHg
